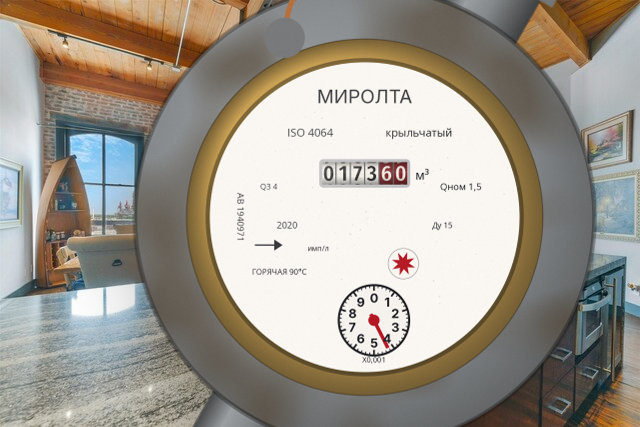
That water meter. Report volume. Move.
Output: 173.604 m³
